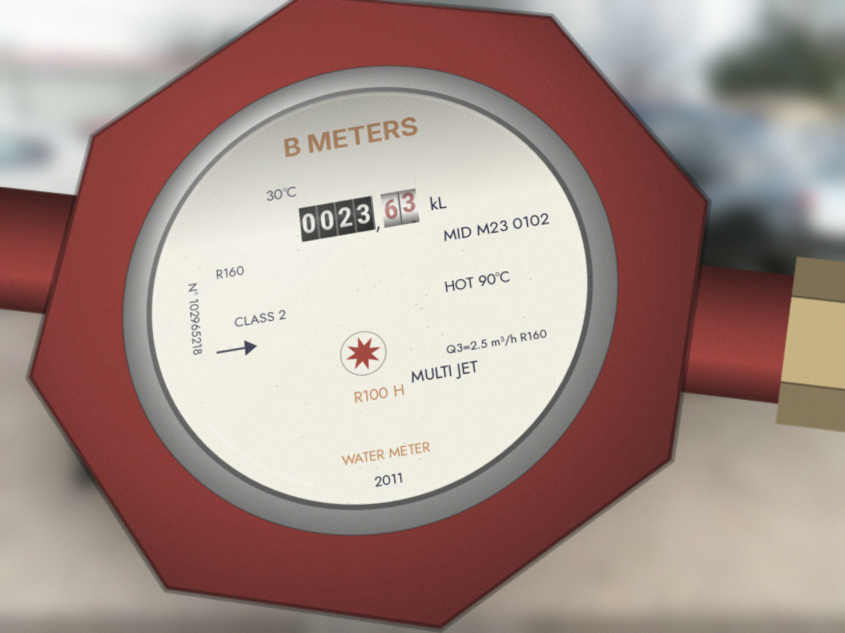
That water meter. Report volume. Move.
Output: 23.63 kL
